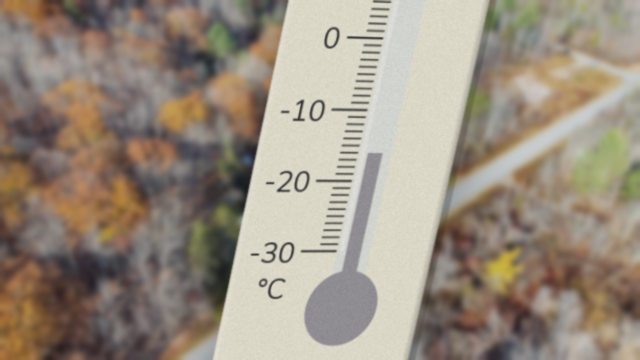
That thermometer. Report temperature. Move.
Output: -16 °C
